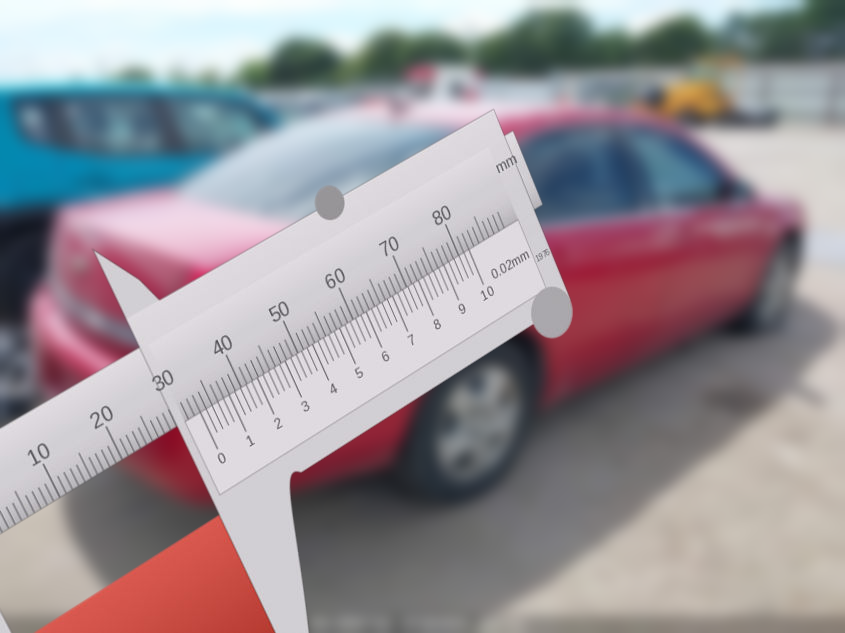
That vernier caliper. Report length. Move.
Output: 33.0 mm
